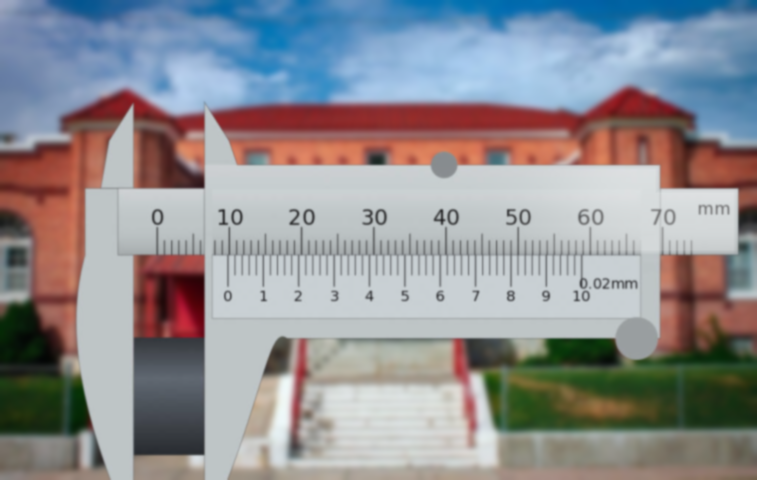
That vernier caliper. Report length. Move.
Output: 9.8 mm
